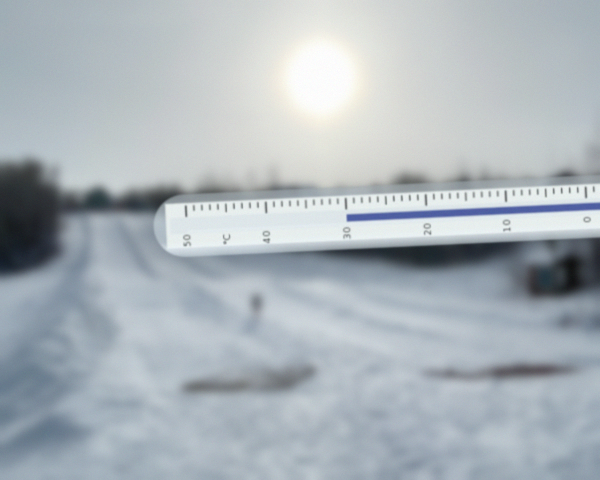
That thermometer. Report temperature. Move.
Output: 30 °C
